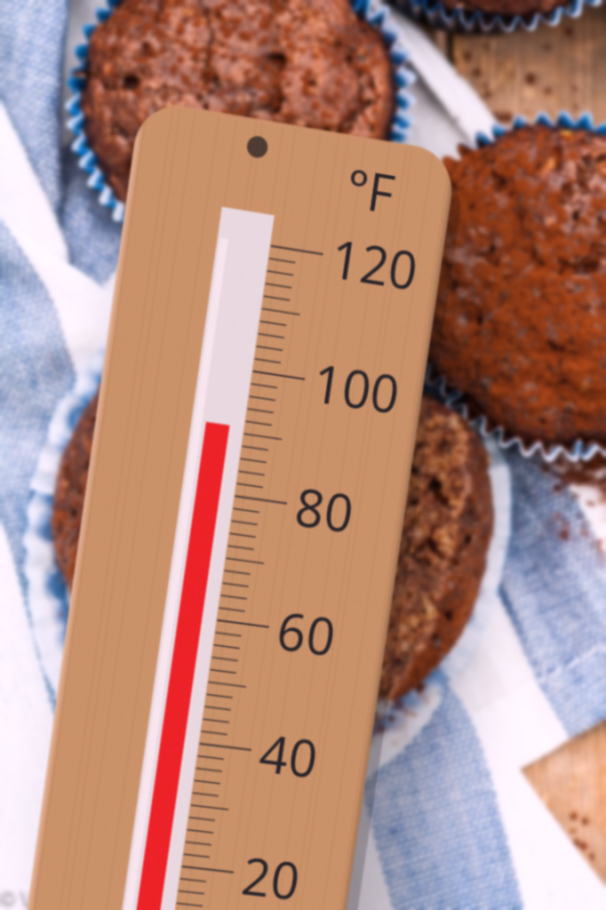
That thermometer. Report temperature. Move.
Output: 91 °F
